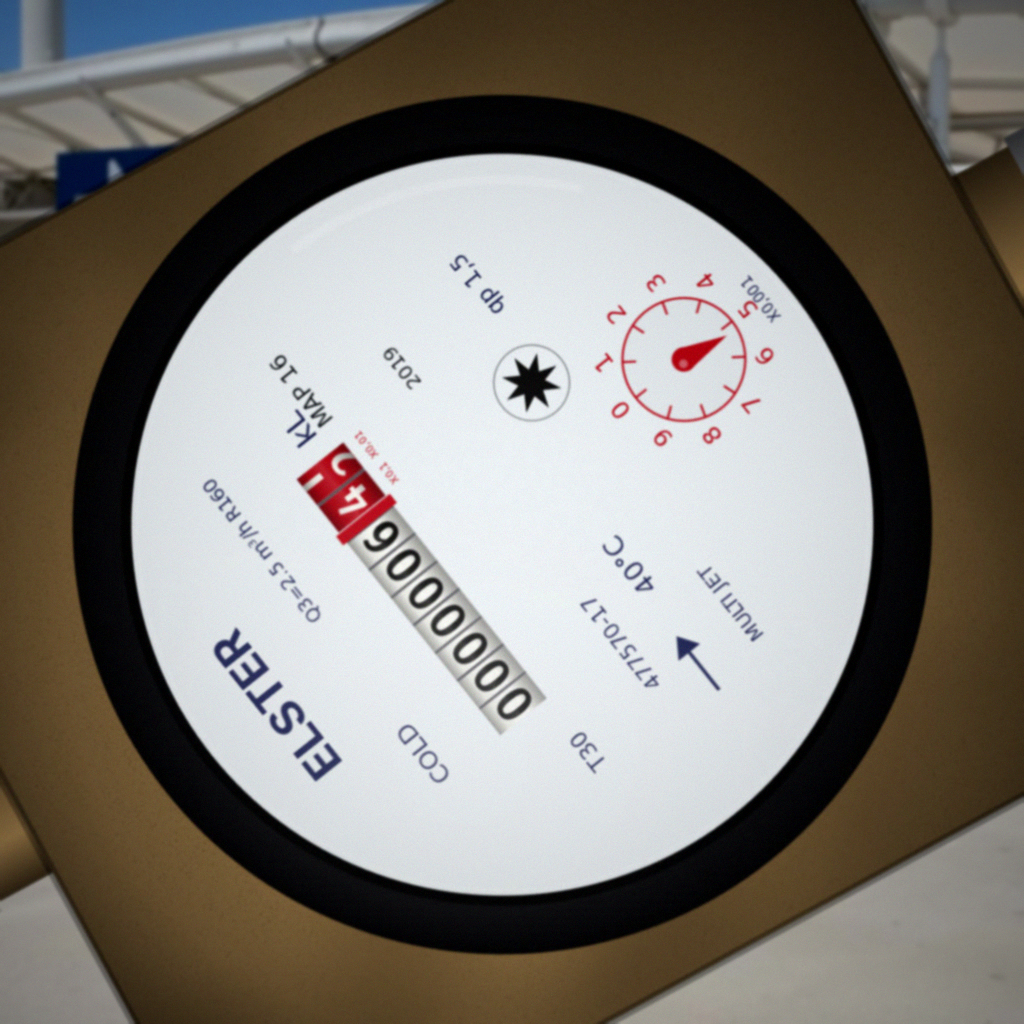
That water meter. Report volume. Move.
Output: 6.415 kL
